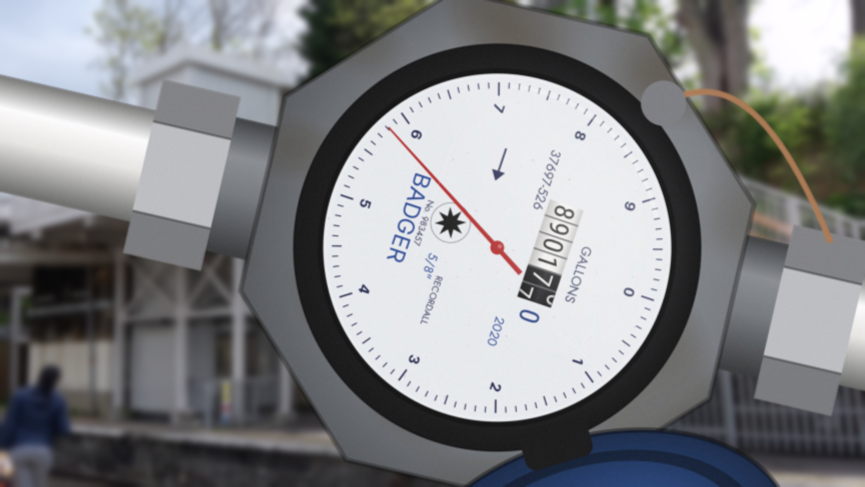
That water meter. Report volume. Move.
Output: 8901765.8 gal
